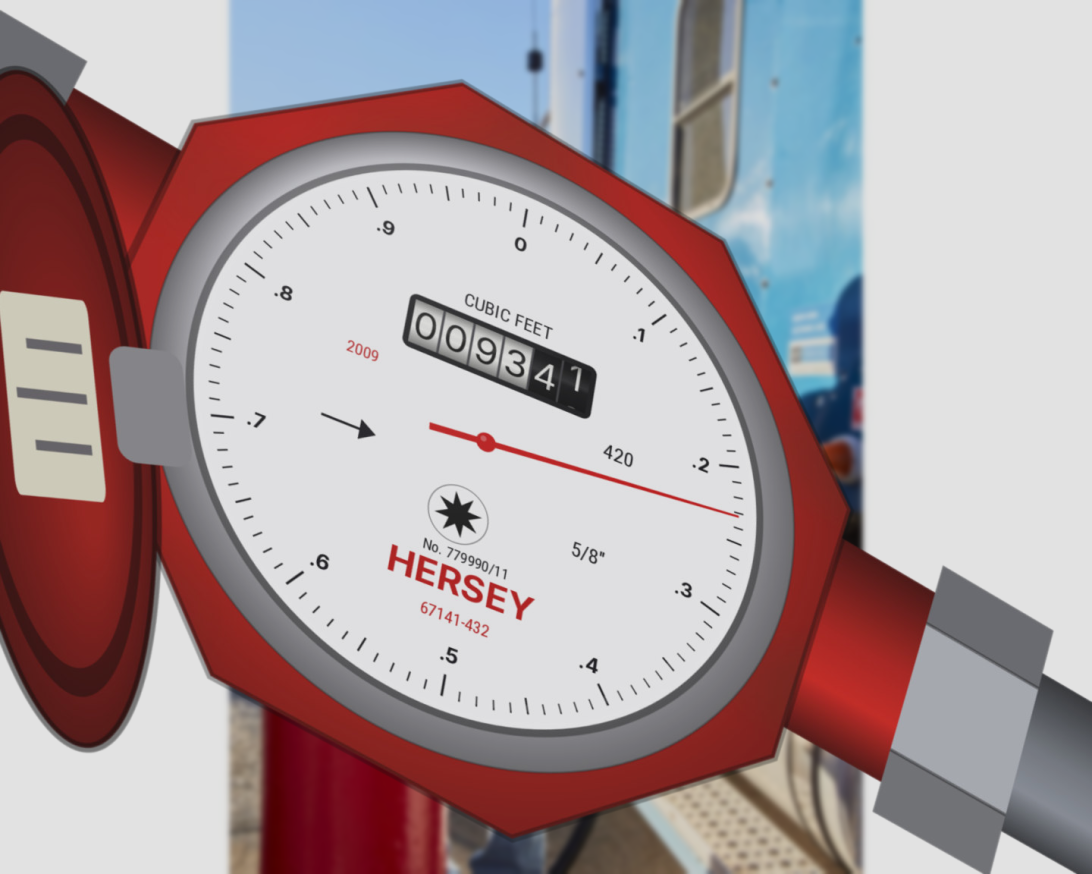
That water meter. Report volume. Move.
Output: 9341.23 ft³
